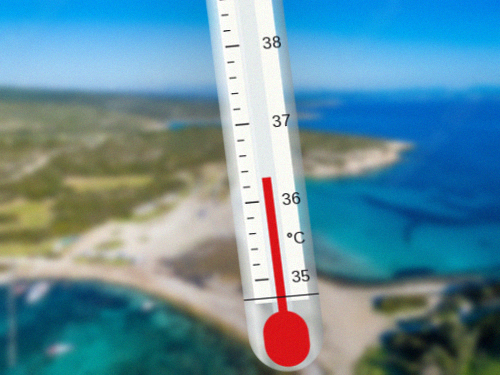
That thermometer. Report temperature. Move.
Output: 36.3 °C
